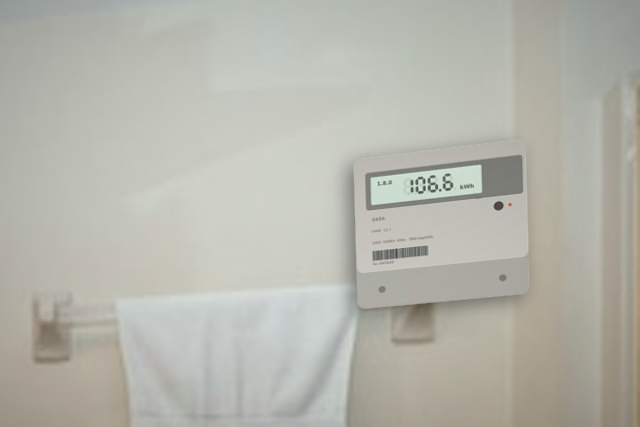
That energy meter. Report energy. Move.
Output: 106.6 kWh
